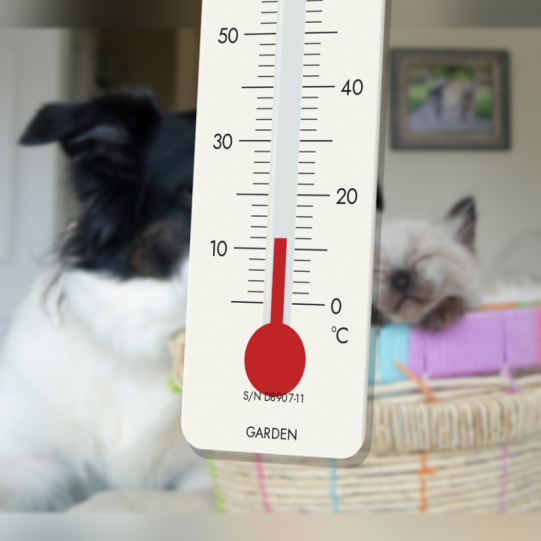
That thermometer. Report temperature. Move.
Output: 12 °C
